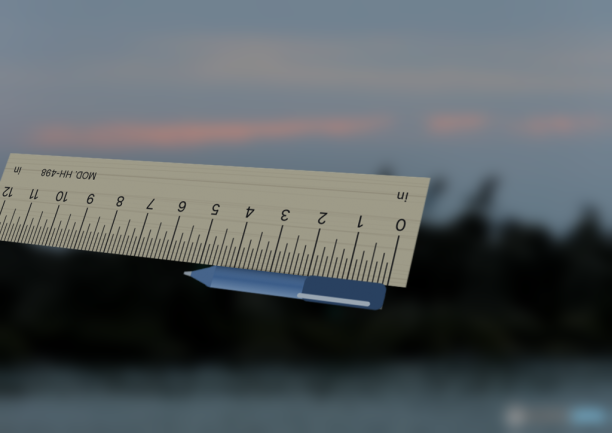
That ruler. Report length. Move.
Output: 5.375 in
